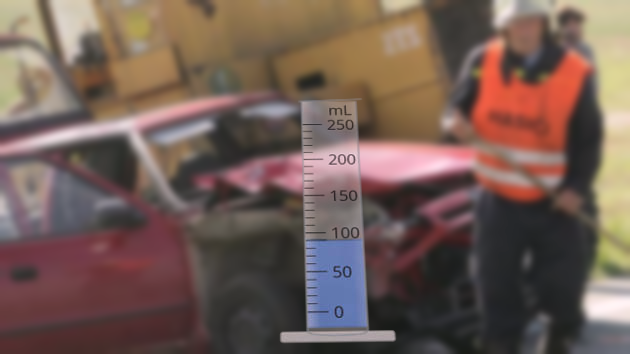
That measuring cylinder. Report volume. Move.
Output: 90 mL
